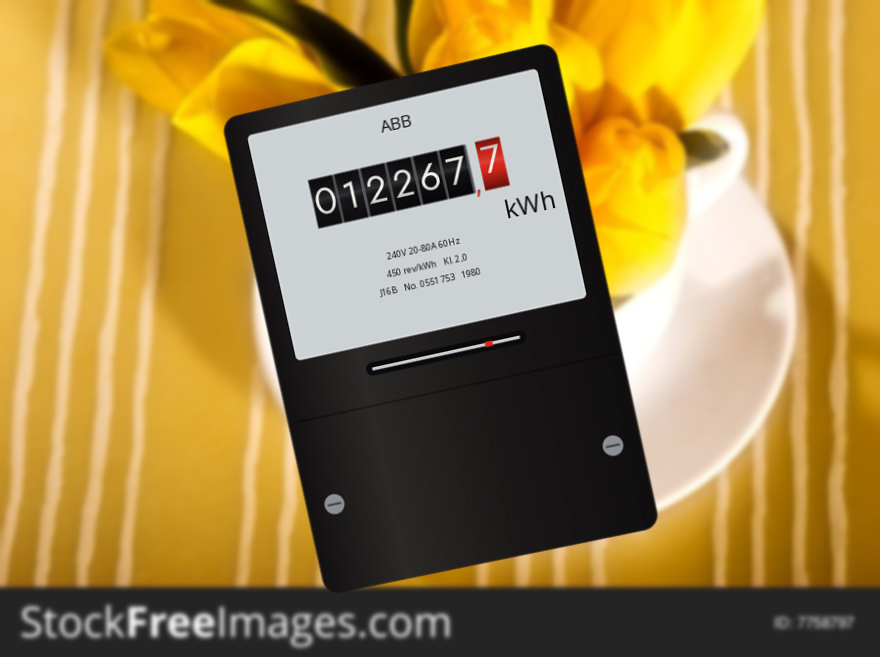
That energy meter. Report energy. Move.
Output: 12267.7 kWh
